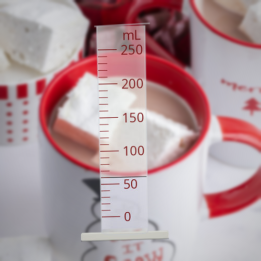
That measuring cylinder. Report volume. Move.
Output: 60 mL
